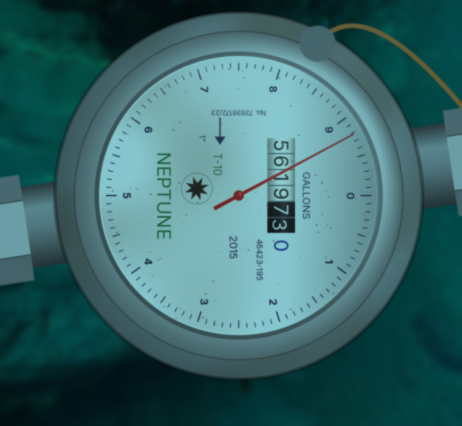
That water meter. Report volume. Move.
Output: 5619729.2 gal
